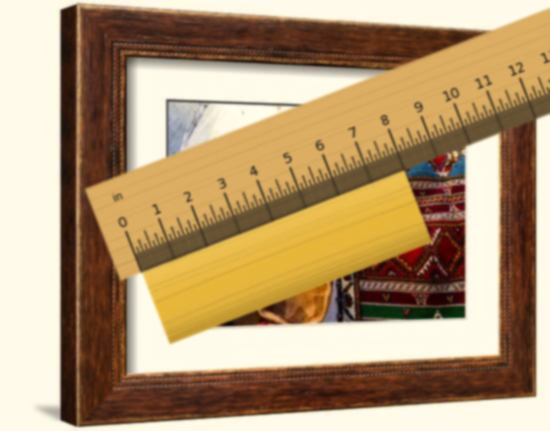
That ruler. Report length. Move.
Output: 8 in
